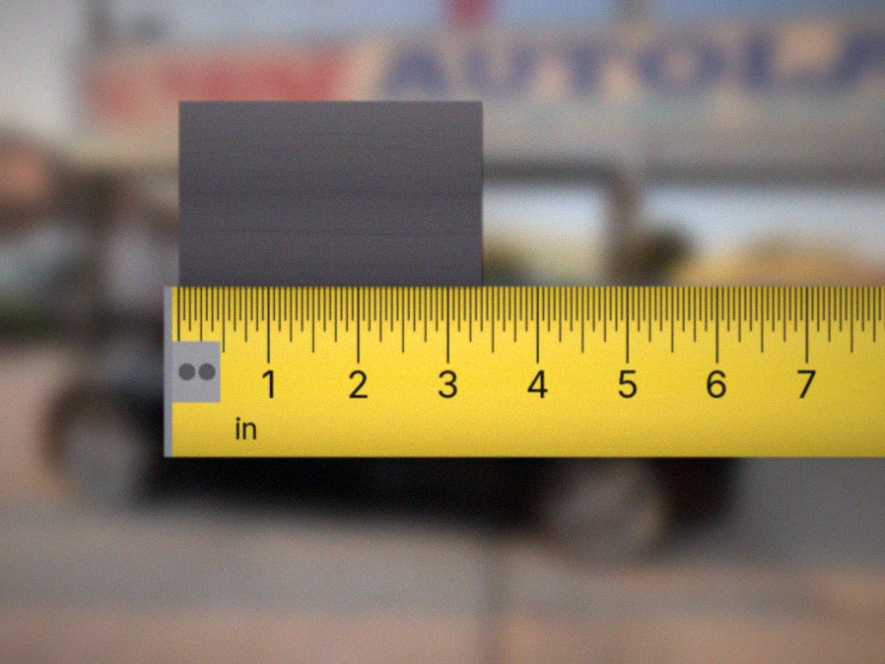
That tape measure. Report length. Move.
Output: 3.375 in
